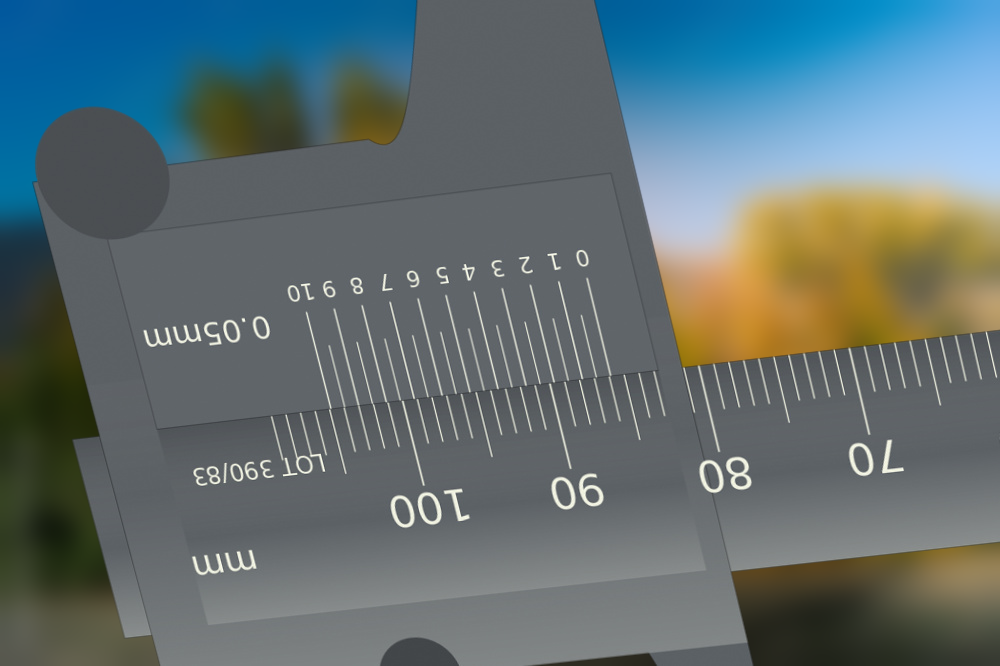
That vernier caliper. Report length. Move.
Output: 85.9 mm
